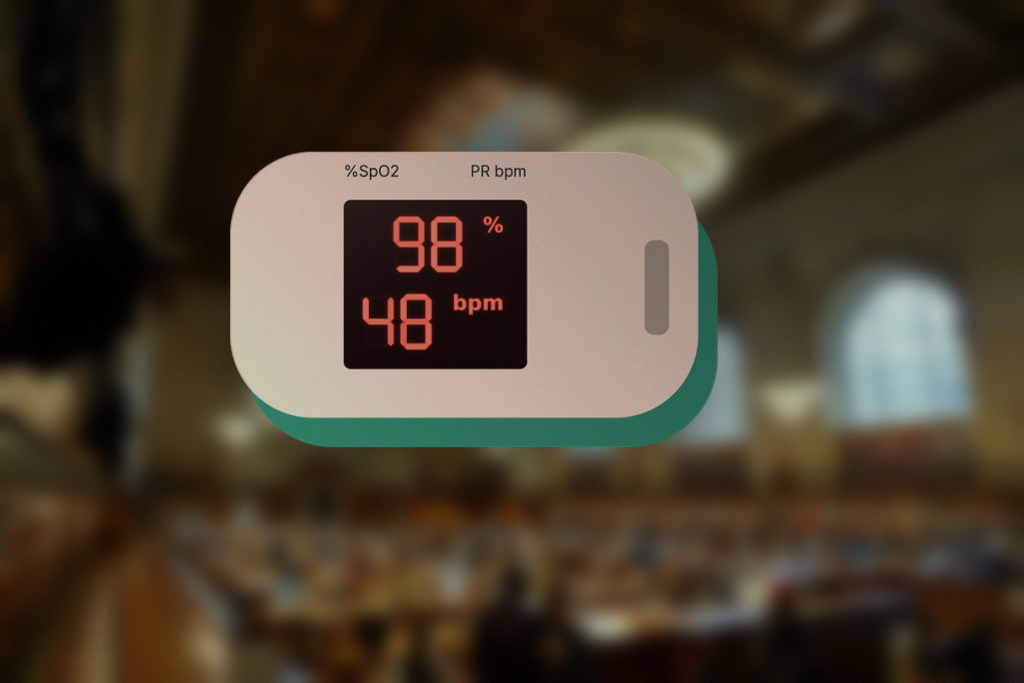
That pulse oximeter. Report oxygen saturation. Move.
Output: 98 %
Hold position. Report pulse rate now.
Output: 48 bpm
